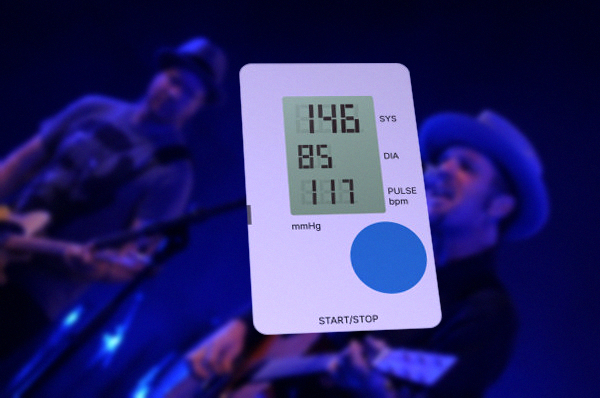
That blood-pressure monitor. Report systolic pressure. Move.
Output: 146 mmHg
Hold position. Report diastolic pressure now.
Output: 85 mmHg
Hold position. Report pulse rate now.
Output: 117 bpm
